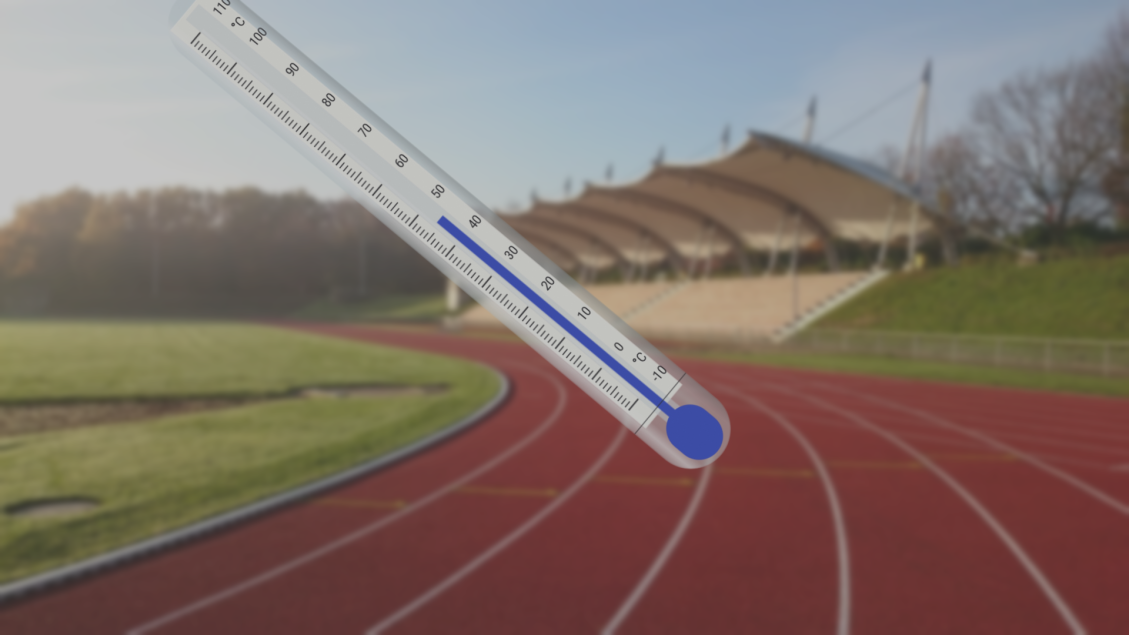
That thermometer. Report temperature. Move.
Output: 46 °C
